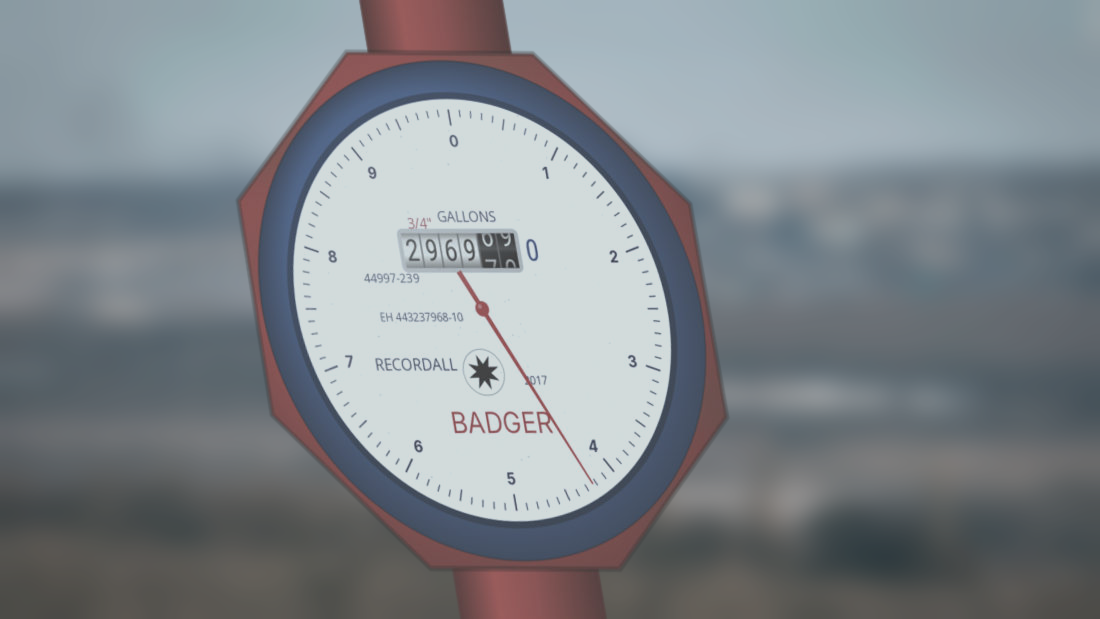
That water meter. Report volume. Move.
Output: 2969694.2 gal
